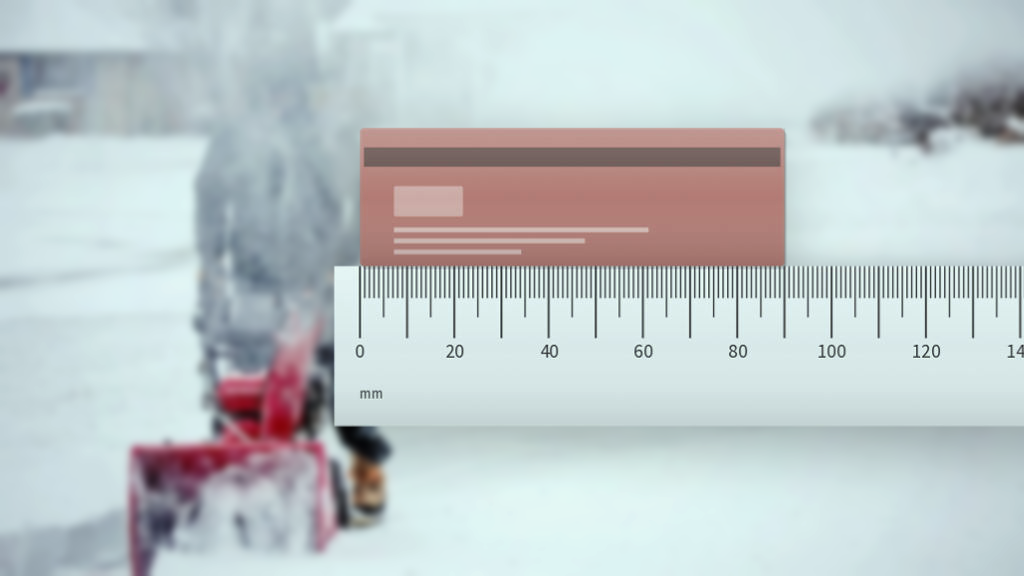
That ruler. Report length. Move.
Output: 90 mm
